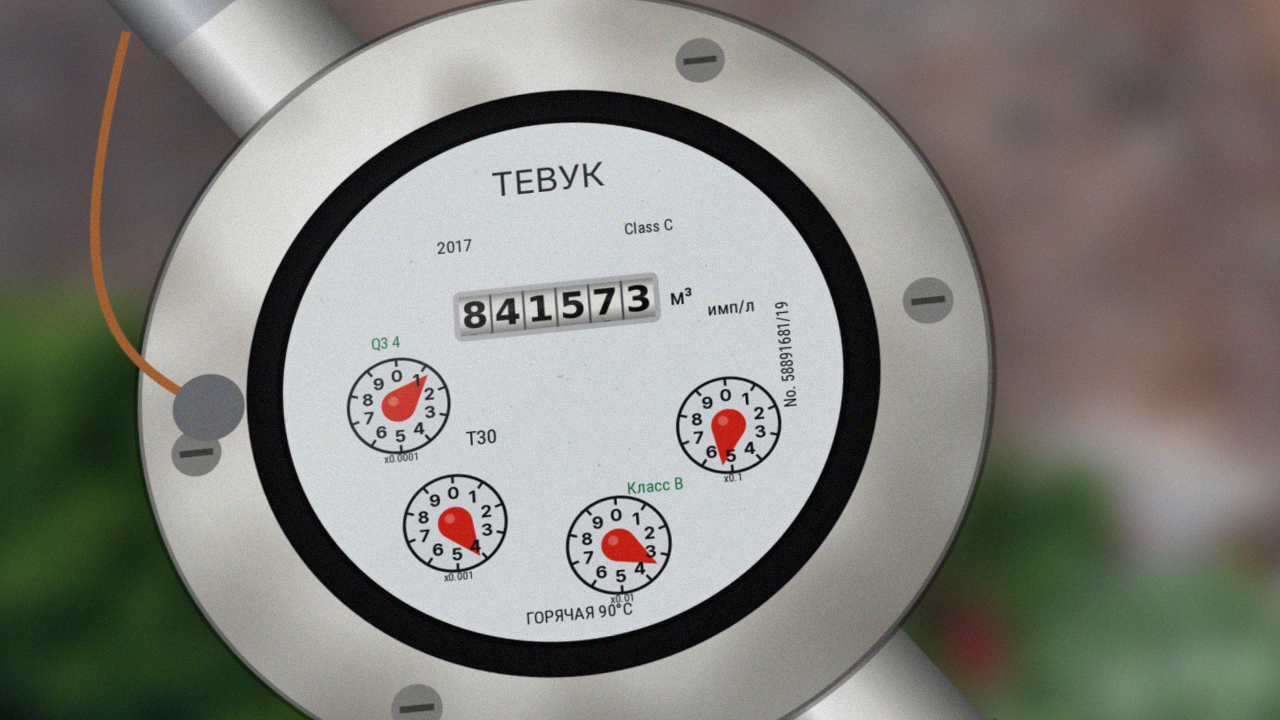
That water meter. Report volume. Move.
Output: 841573.5341 m³
